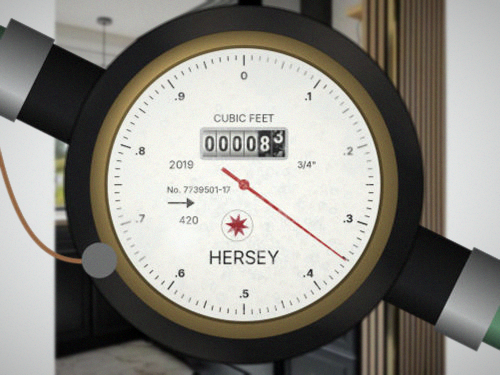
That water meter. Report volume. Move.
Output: 83.35 ft³
